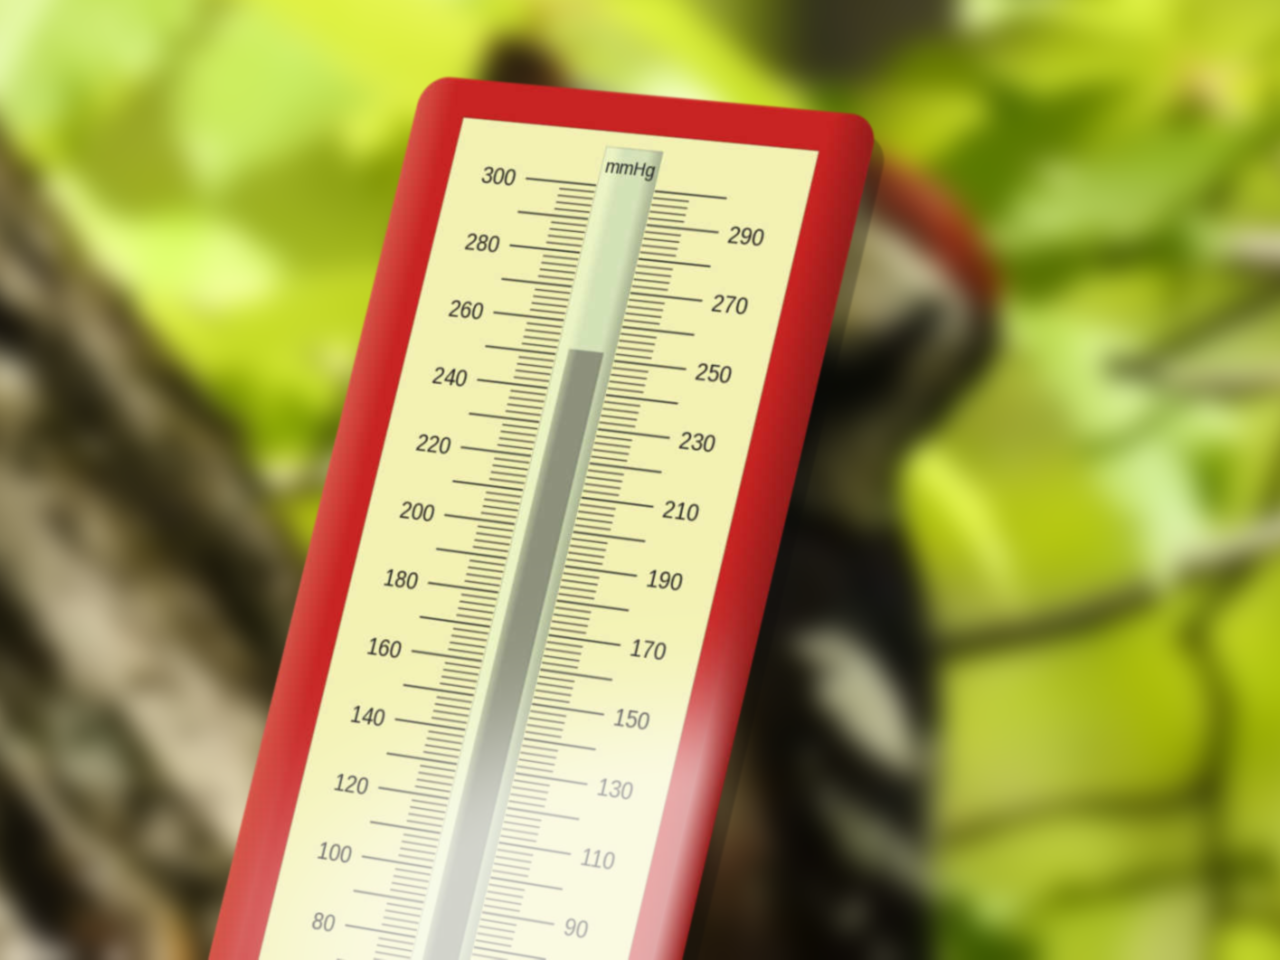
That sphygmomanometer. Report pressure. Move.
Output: 252 mmHg
